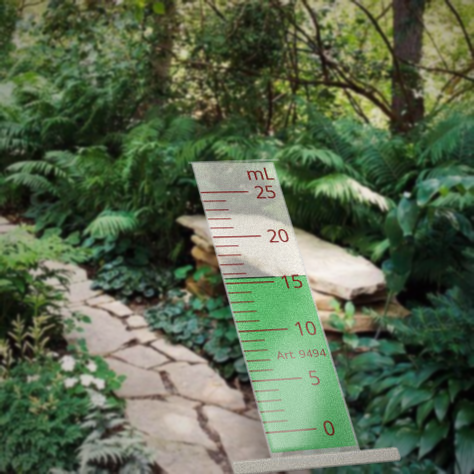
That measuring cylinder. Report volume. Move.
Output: 15.5 mL
